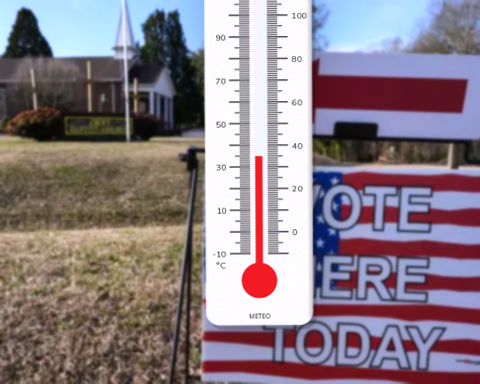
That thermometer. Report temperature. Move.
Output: 35 °C
